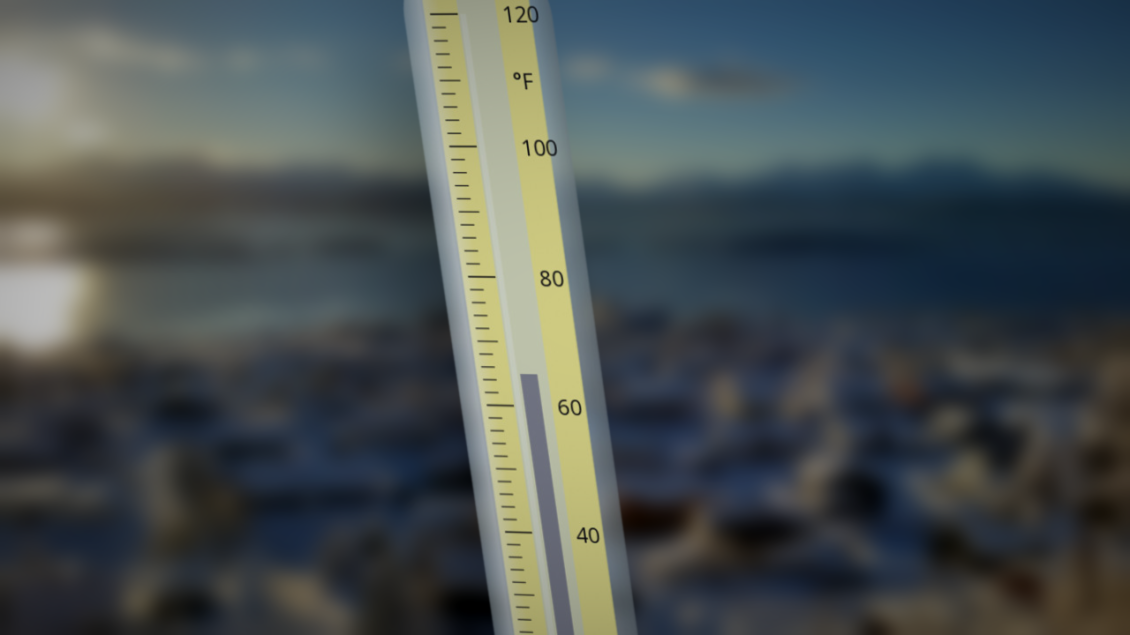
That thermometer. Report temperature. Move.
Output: 65 °F
